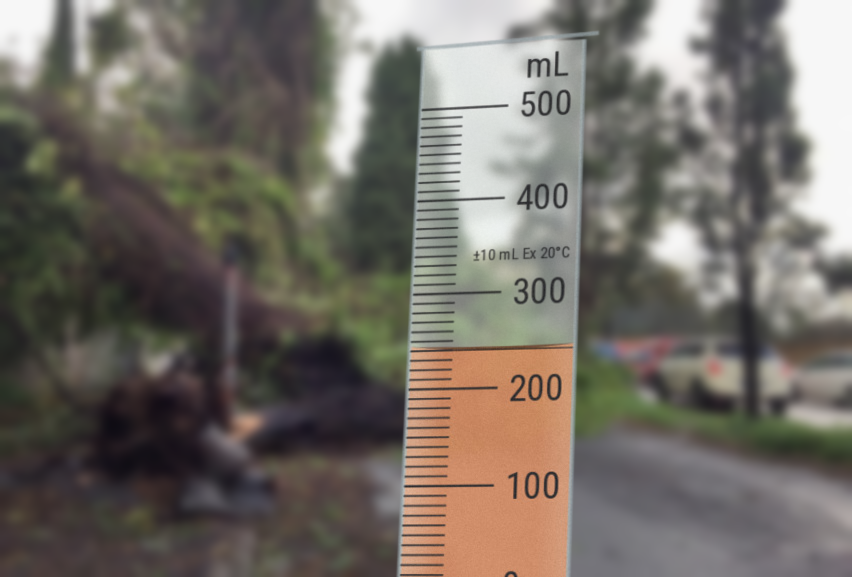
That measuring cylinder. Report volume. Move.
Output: 240 mL
